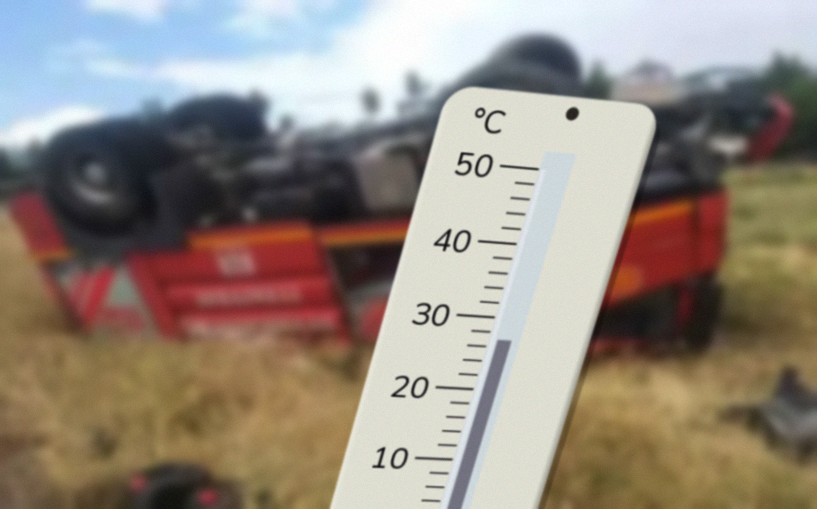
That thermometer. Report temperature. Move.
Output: 27 °C
